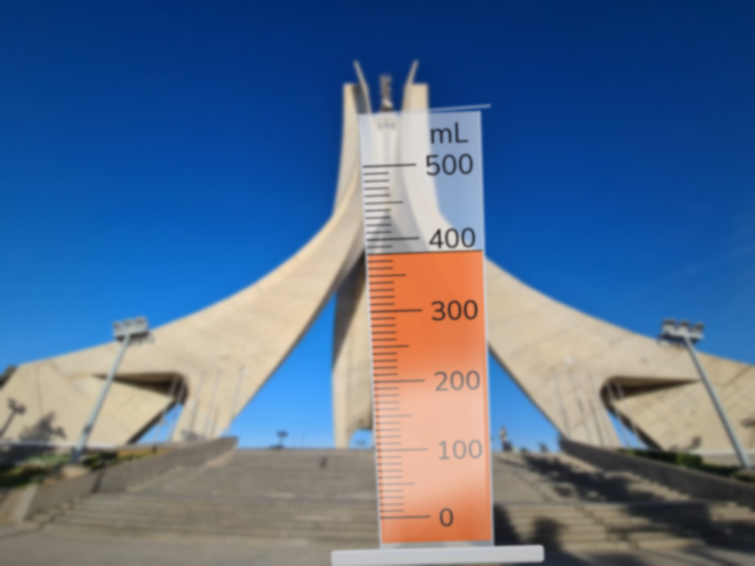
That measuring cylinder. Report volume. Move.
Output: 380 mL
